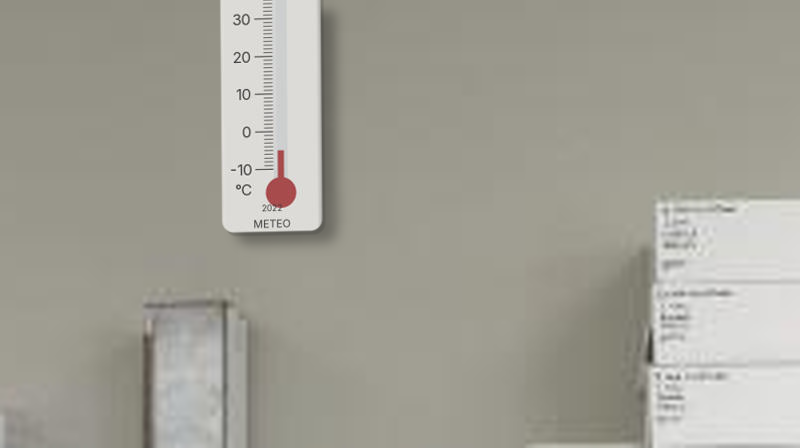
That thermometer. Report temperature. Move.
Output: -5 °C
